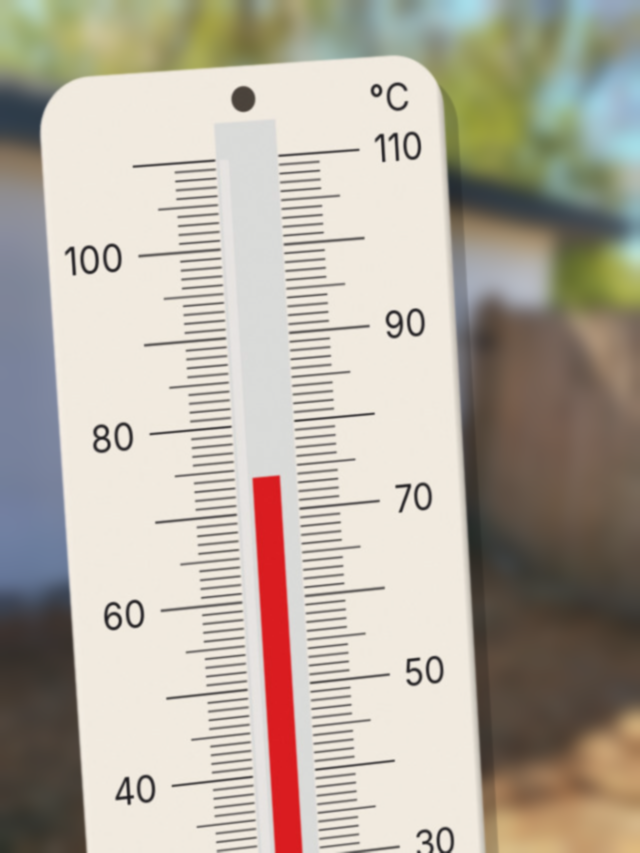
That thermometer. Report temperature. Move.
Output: 74 °C
